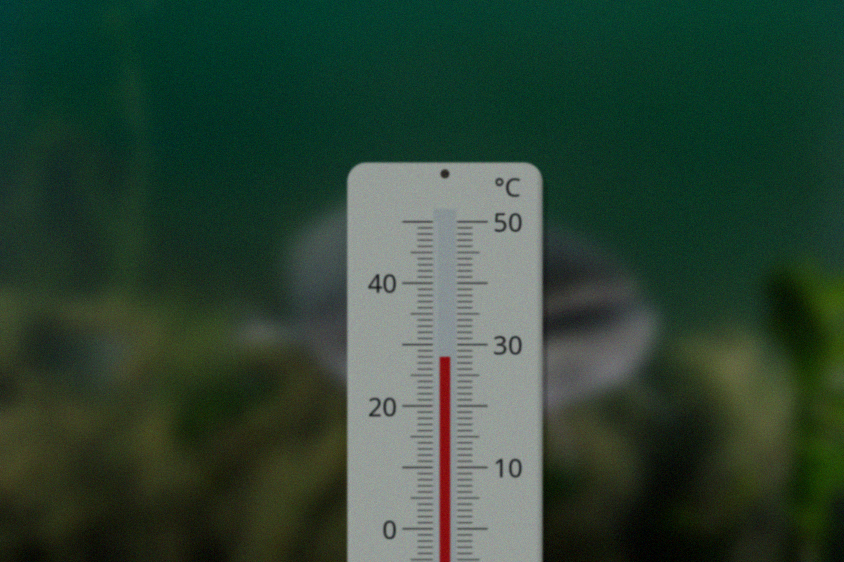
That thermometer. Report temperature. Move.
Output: 28 °C
